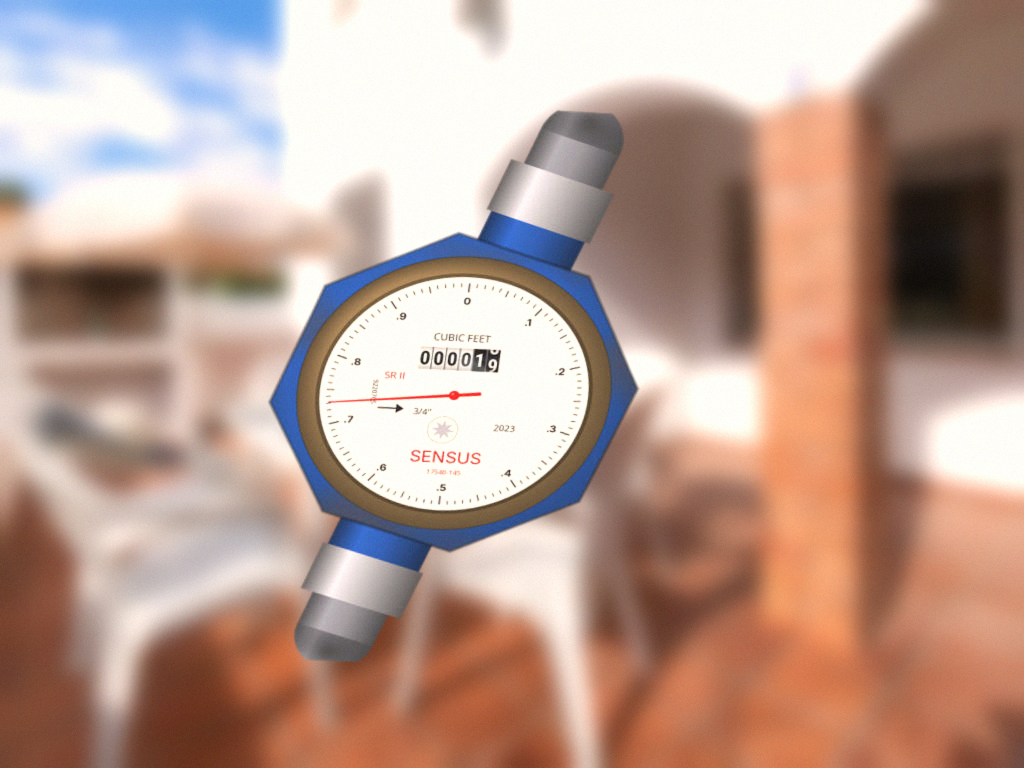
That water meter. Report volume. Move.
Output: 18.73 ft³
